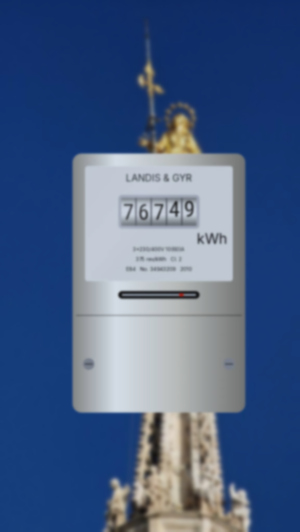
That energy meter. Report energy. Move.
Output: 76749 kWh
